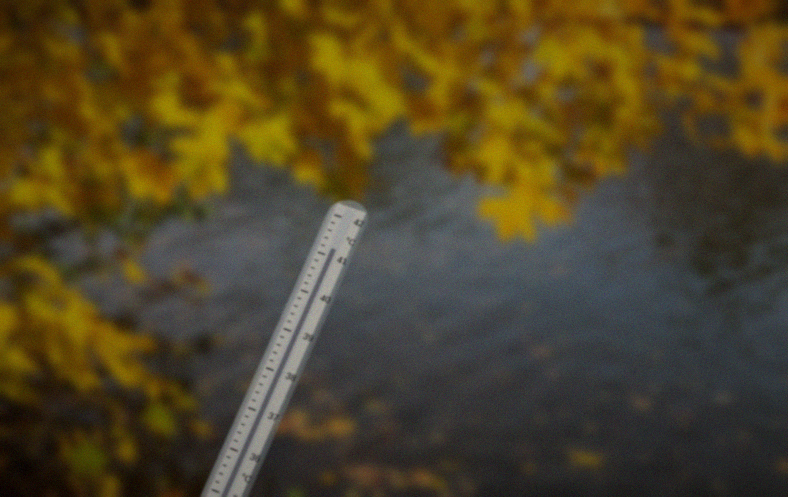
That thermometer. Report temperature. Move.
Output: 41.2 °C
